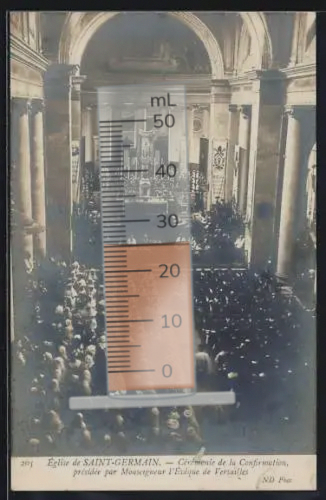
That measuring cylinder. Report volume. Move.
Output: 25 mL
